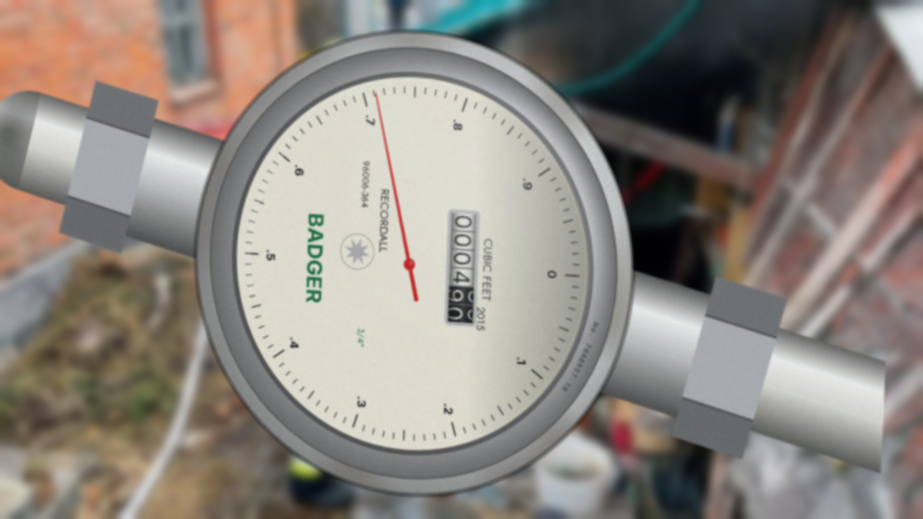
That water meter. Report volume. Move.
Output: 489.71 ft³
